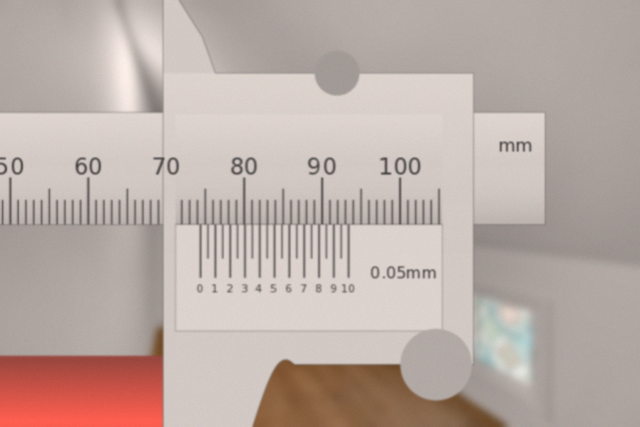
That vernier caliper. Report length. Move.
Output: 74.4 mm
